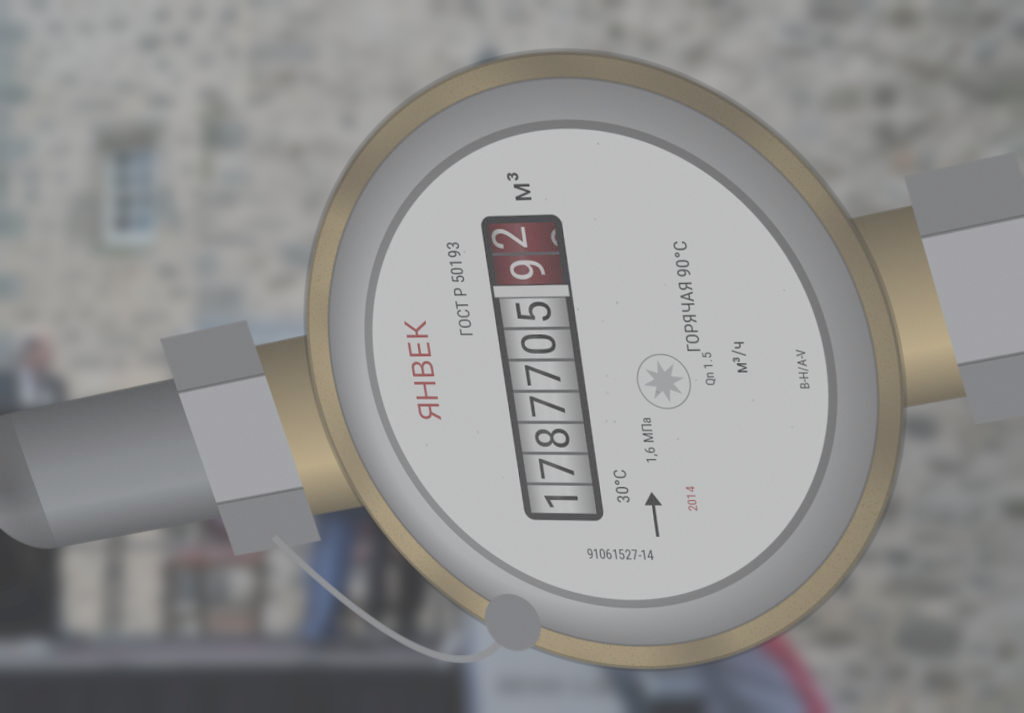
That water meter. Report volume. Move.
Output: 1787705.92 m³
